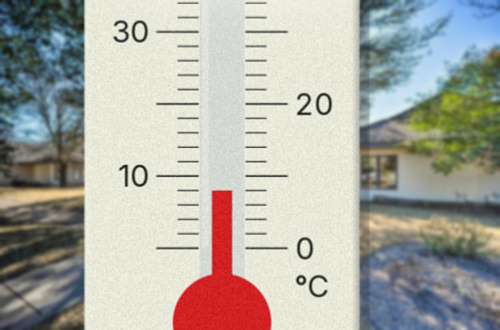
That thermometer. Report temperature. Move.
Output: 8 °C
